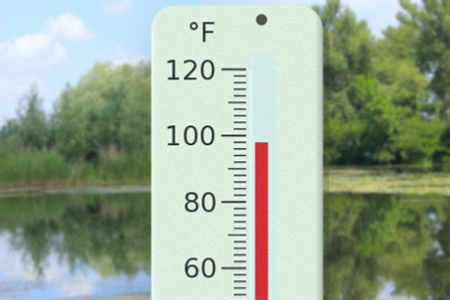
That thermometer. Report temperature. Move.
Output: 98 °F
